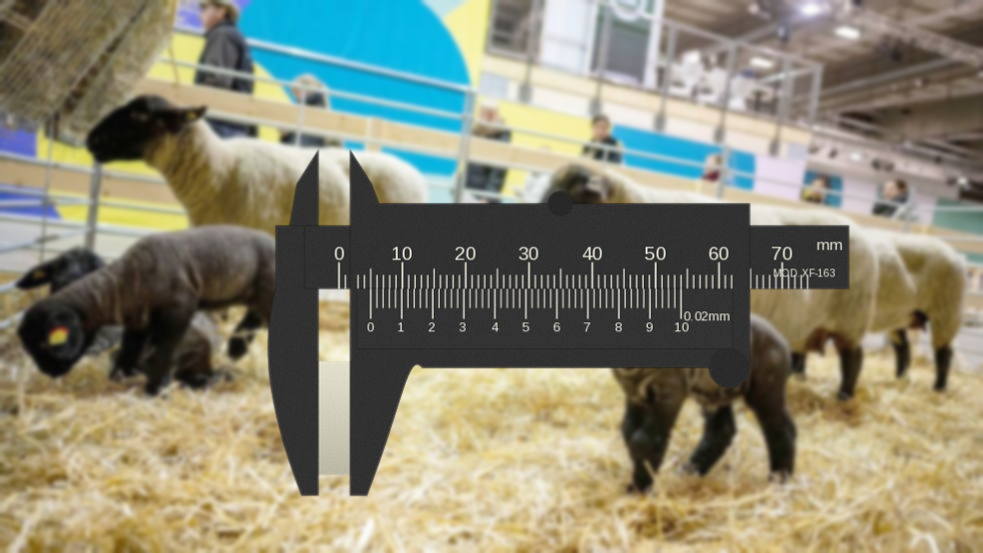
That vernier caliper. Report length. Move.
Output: 5.0 mm
